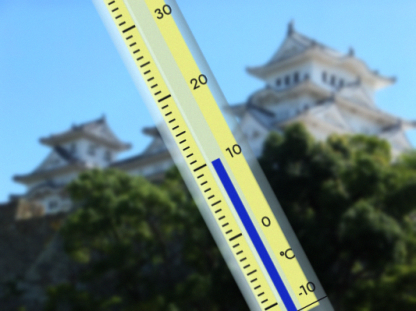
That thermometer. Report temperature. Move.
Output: 10 °C
